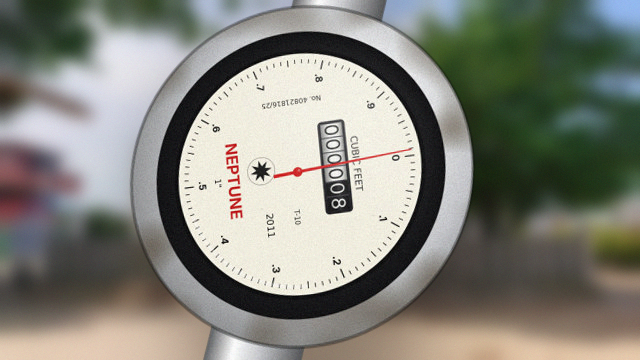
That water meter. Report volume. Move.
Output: 7.99 ft³
